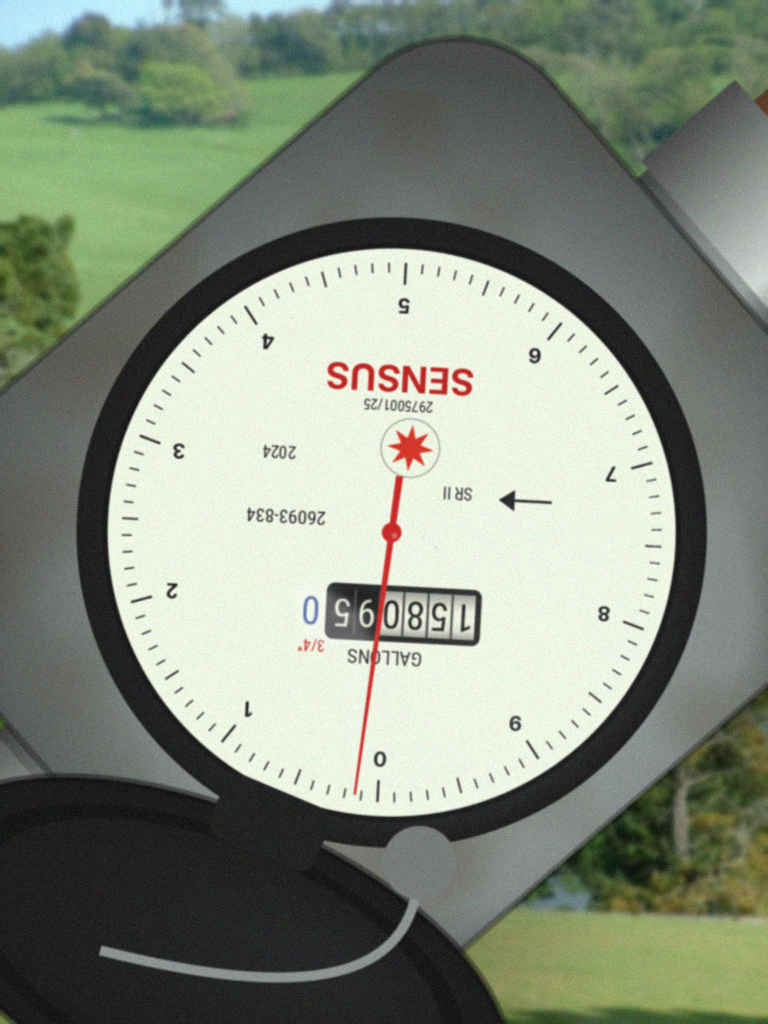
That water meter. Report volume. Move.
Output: 1580950.1 gal
